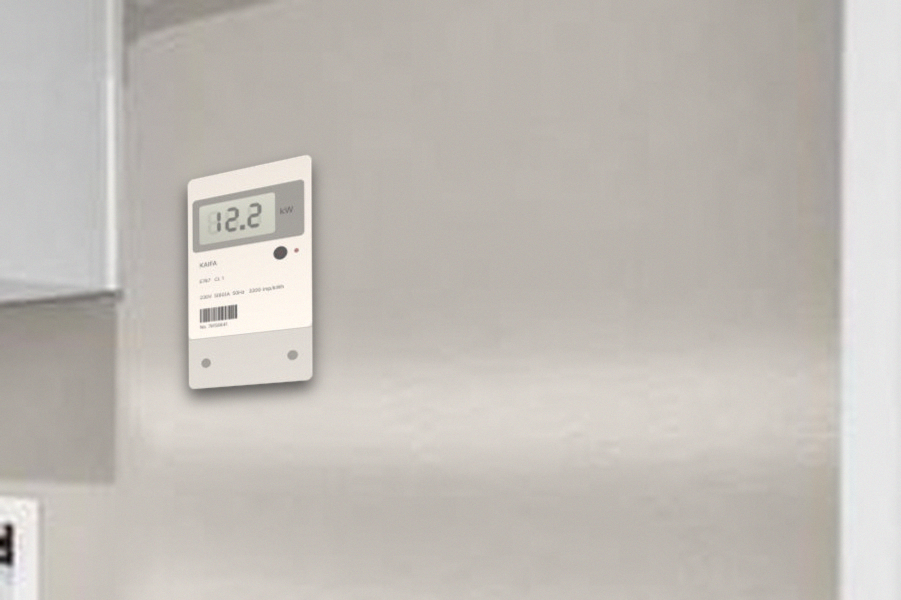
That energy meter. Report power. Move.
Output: 12.2 kW
